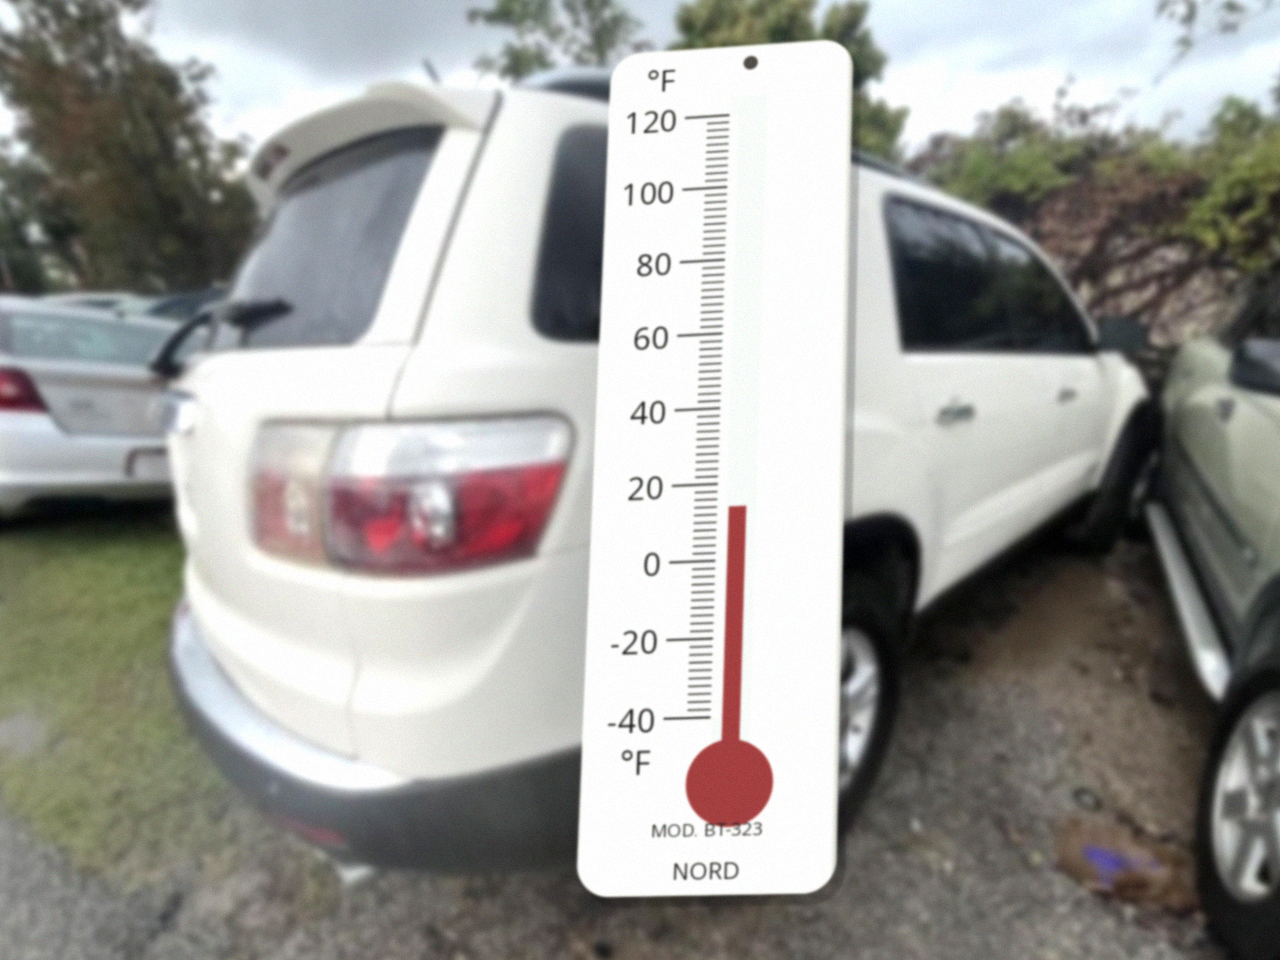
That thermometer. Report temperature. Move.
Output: 14 °F
